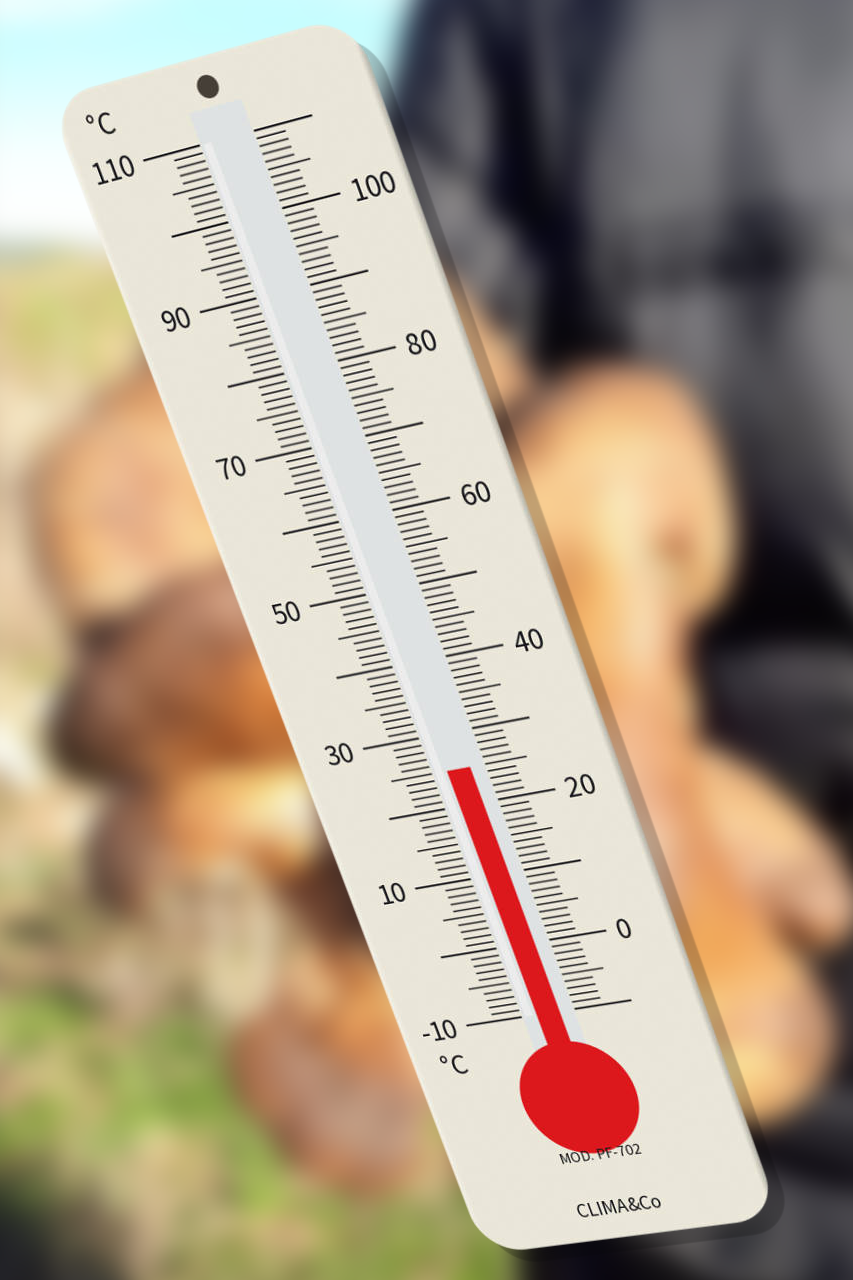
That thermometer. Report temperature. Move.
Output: 25 °C
